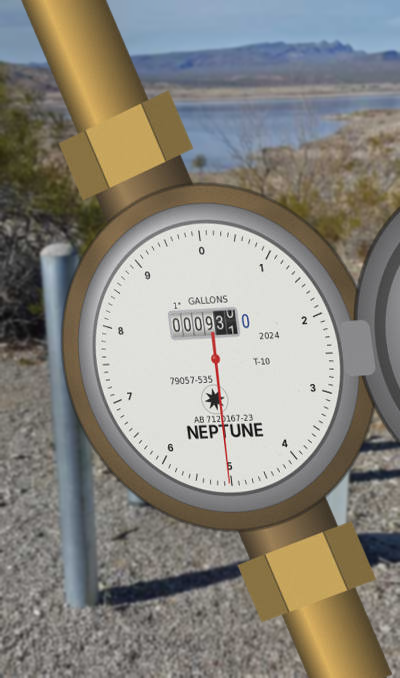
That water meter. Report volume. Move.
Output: 9305.0 gal
